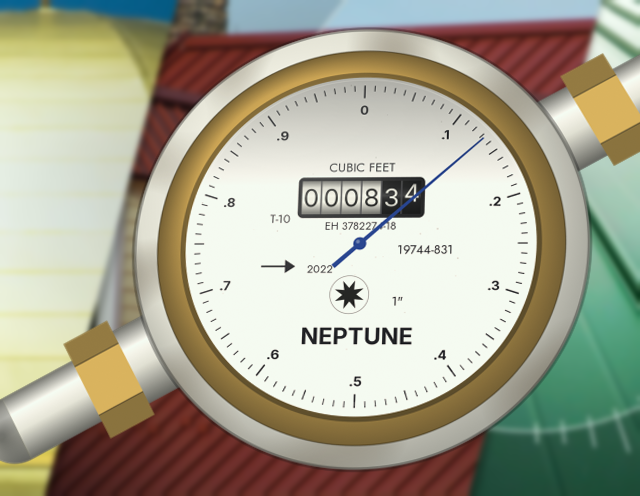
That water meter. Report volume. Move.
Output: 834.13 ft³
